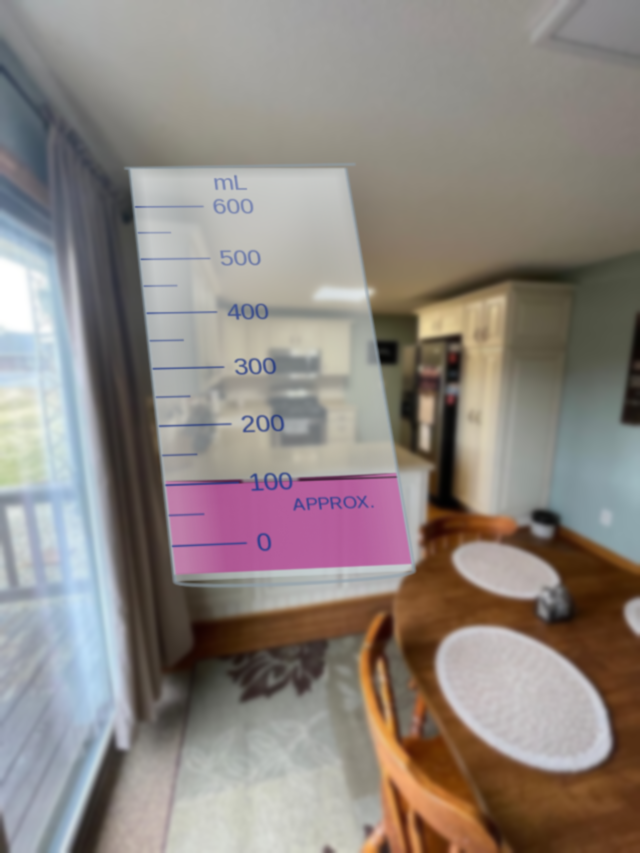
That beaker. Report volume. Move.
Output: 100 mL
